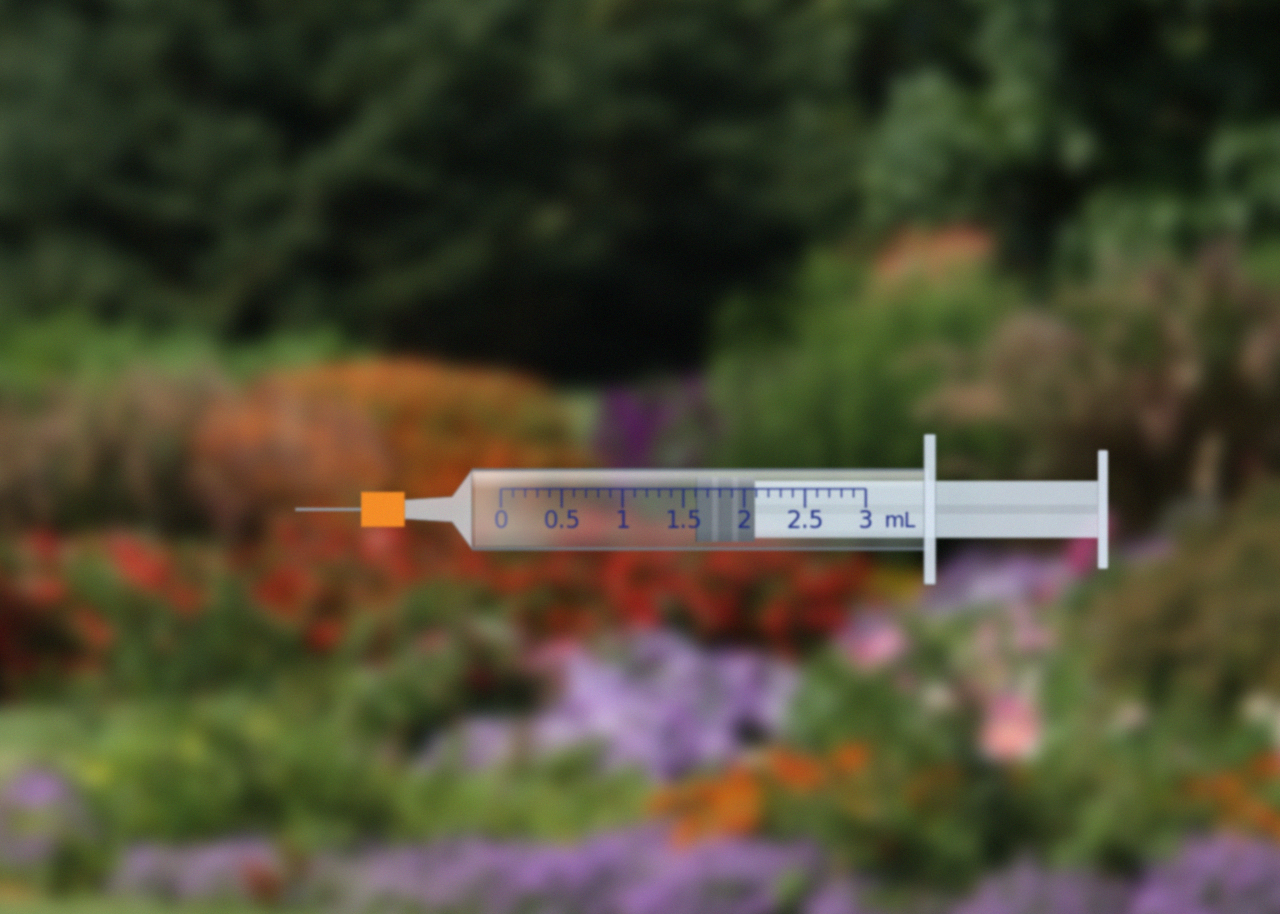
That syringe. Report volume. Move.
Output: 1.6 mL
